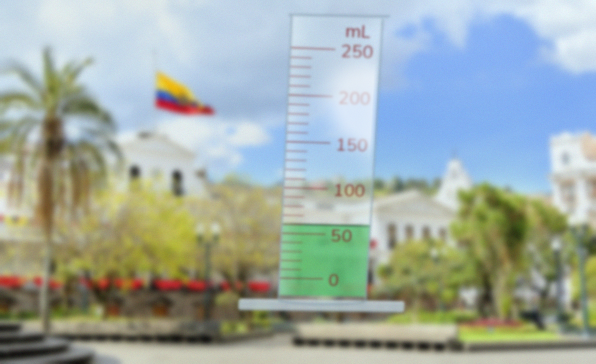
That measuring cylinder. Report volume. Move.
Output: 60 mL
